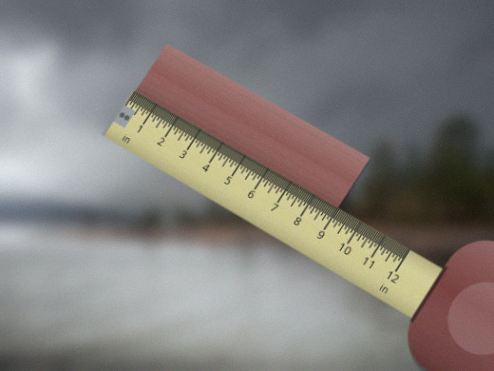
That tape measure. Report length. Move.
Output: 9 in
